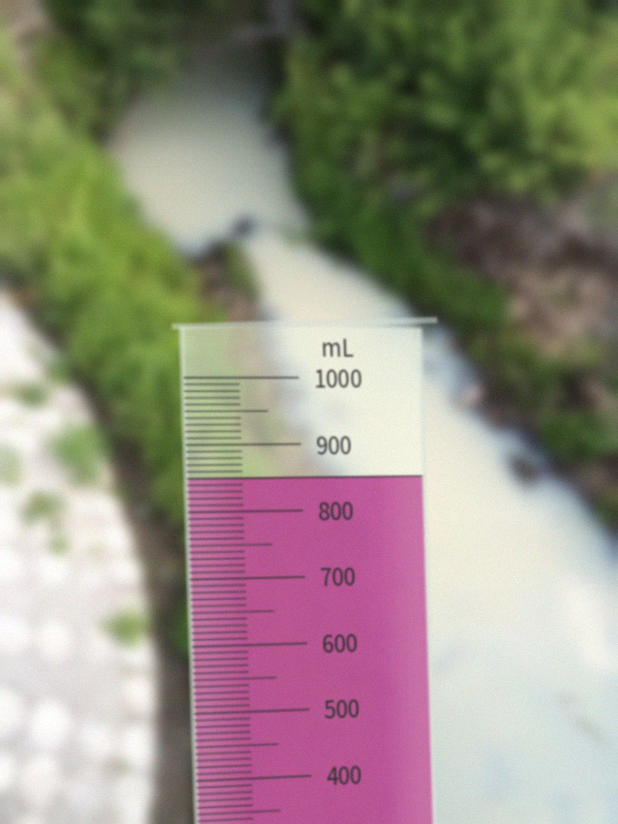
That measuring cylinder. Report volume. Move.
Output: 850 mL
